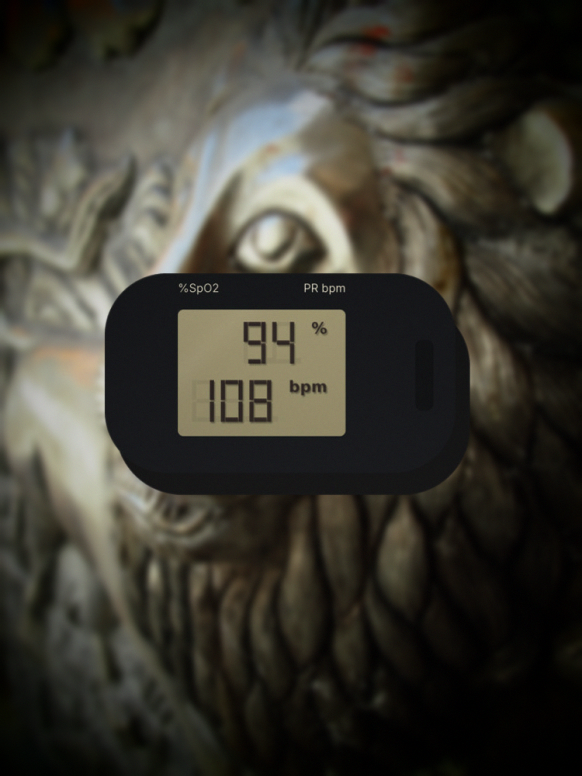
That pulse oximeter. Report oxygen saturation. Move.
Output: 94 %
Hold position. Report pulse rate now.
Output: 108 bpm
